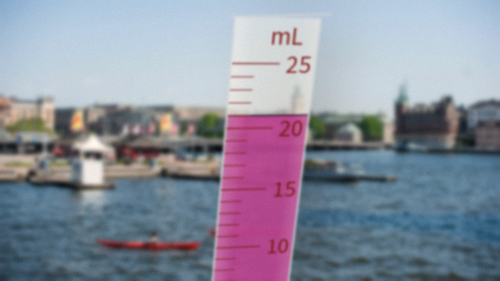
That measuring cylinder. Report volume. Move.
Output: 21 mL
